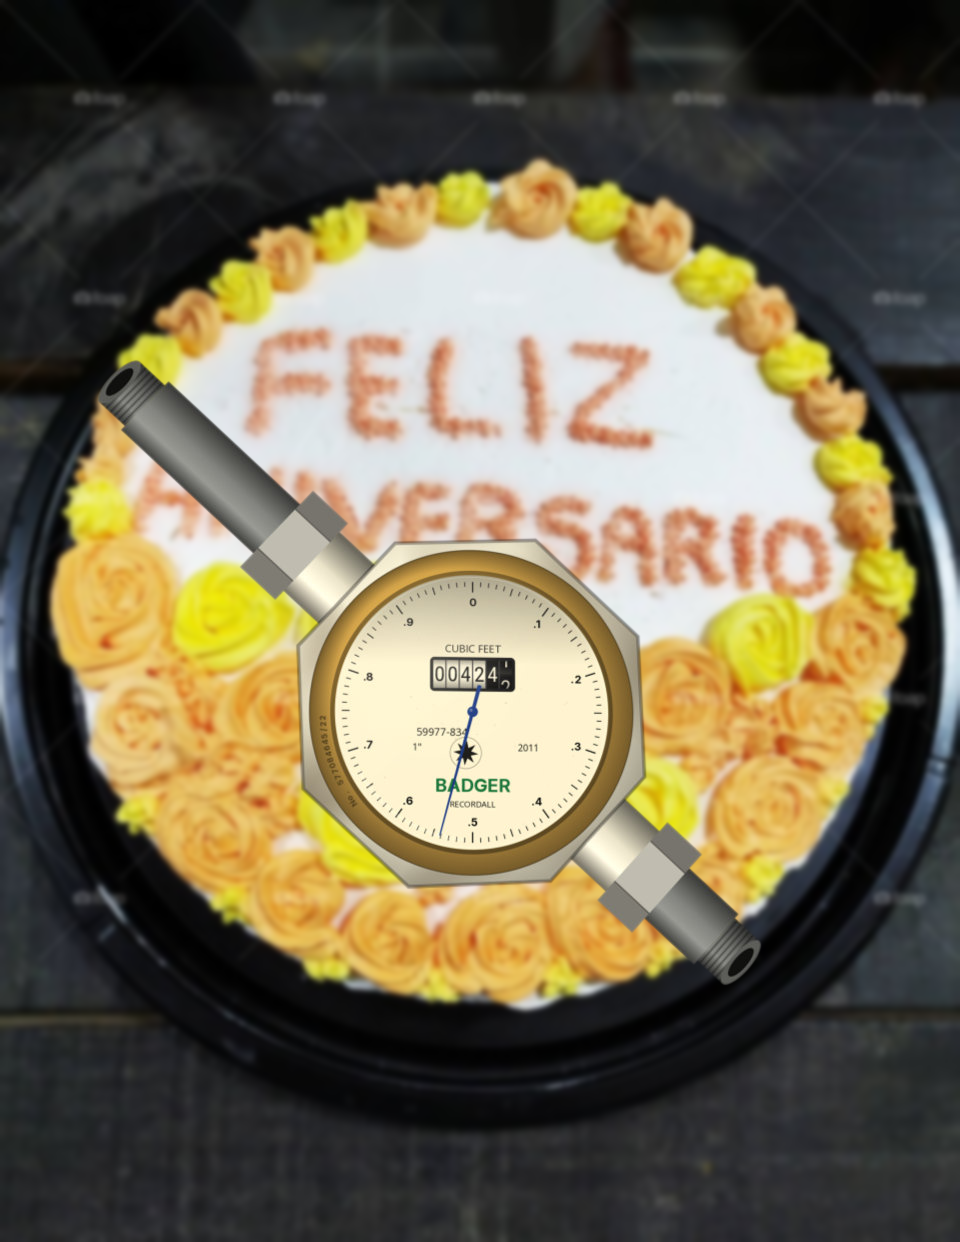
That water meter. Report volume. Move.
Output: 4241.54 ft³
